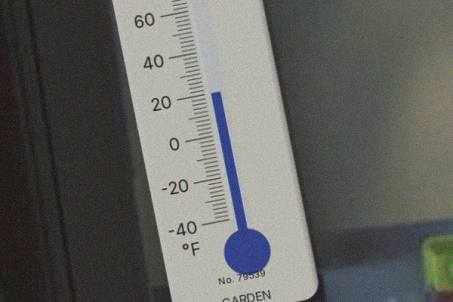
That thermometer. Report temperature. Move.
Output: 20 °F
